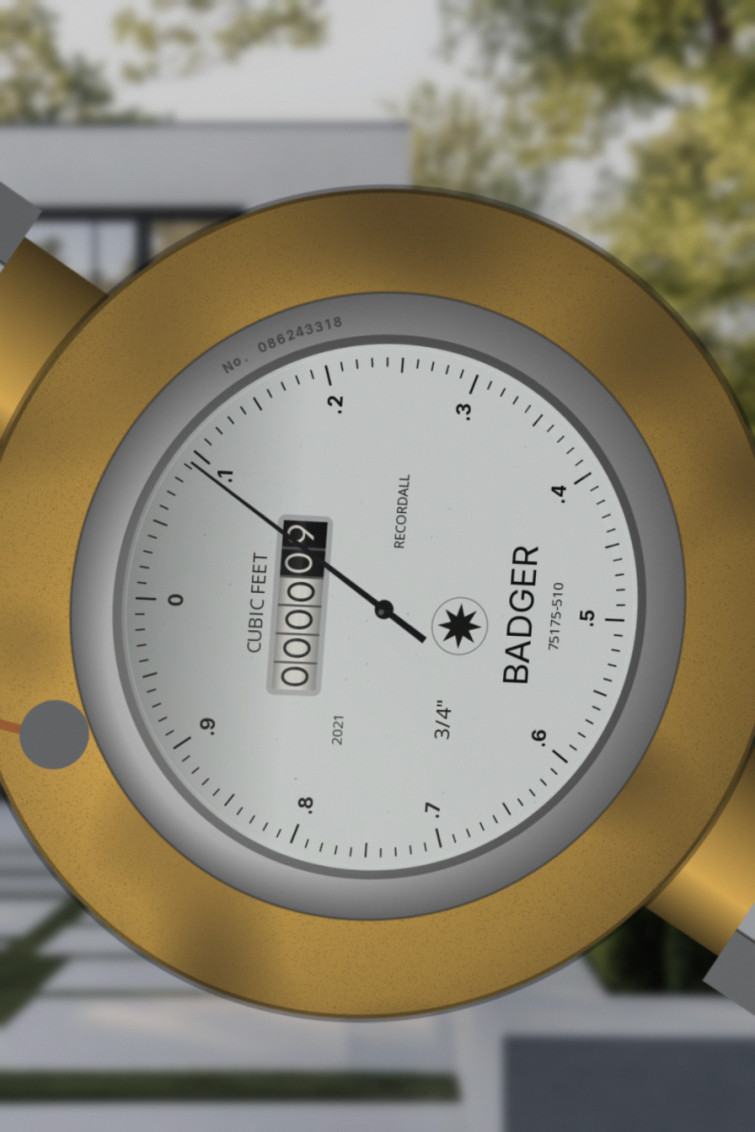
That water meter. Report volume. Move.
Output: 9.09 ft³
